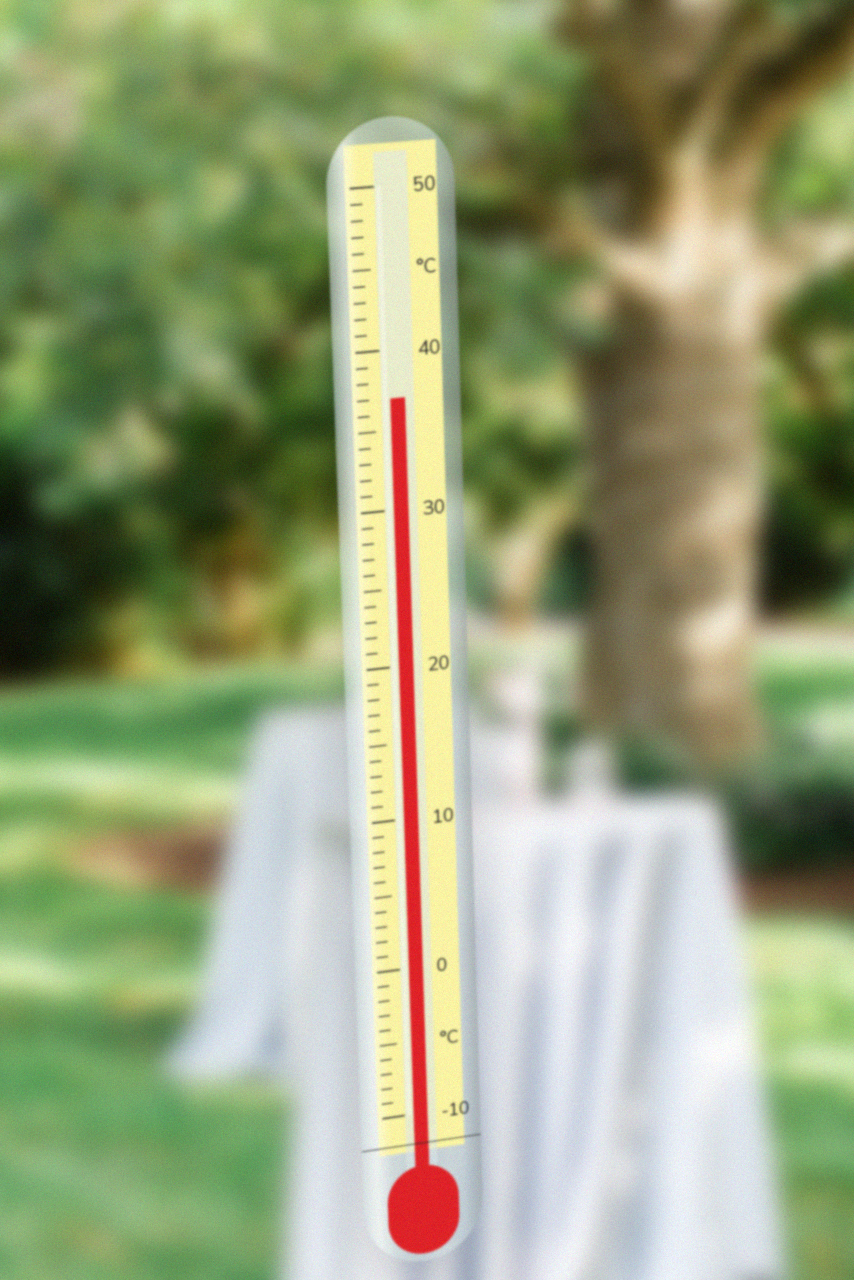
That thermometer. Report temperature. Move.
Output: 37 °C
